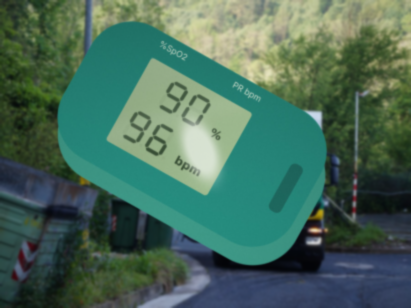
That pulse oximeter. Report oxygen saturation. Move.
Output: 90 %
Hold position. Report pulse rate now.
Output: 96 bpm
